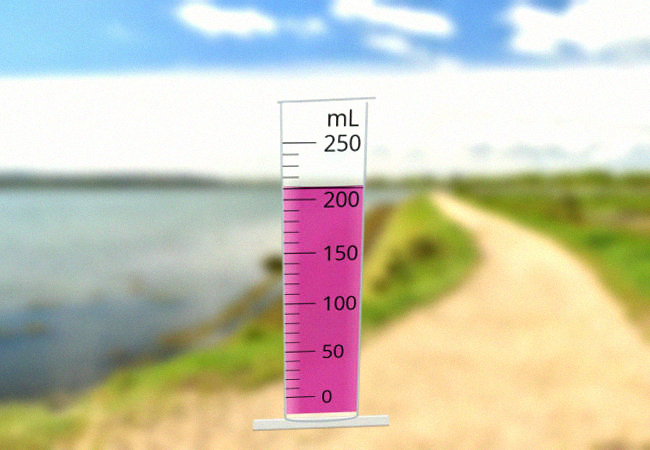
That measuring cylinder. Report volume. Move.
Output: 210 mL
